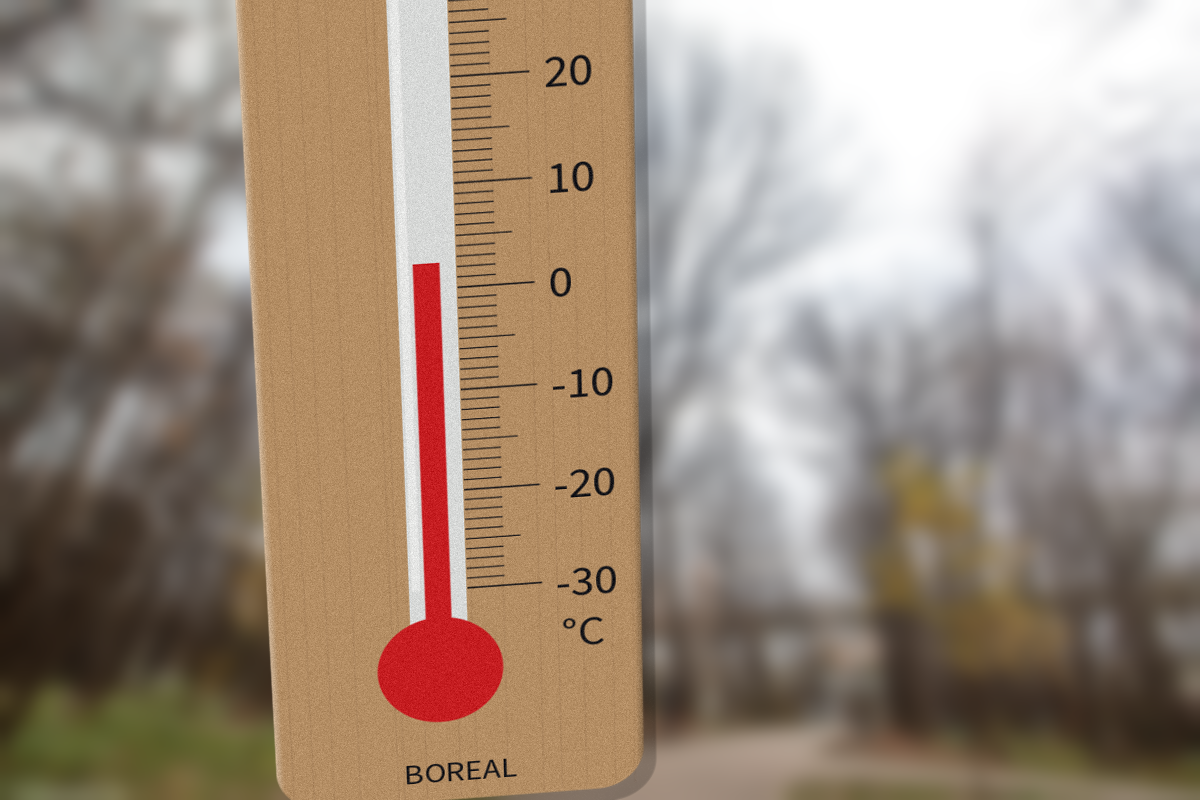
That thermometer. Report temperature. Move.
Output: 2.5 °C
